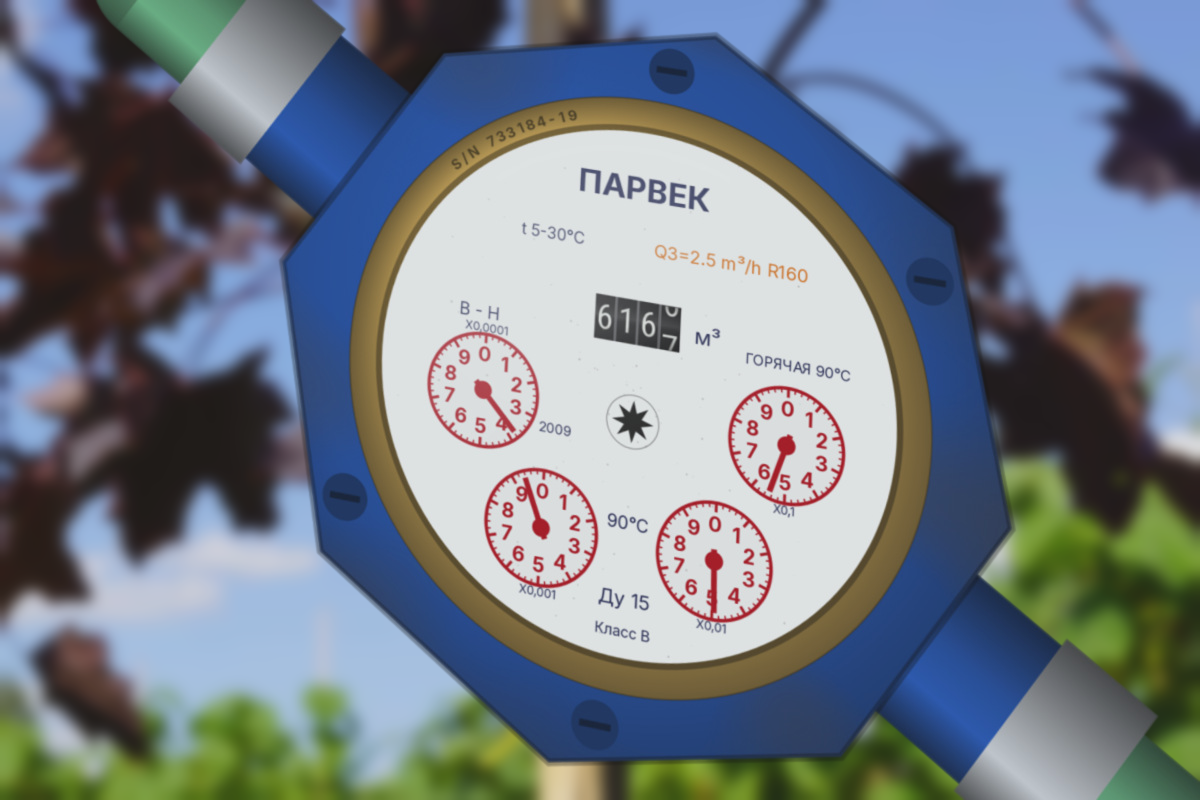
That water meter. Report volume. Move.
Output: 6166.5493 m³
